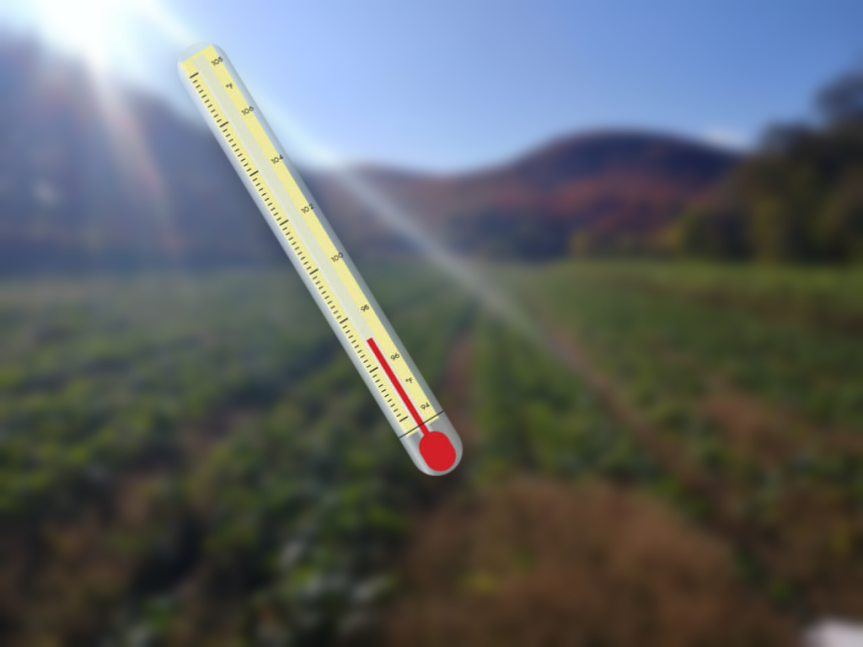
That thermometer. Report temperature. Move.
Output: 97 °F
